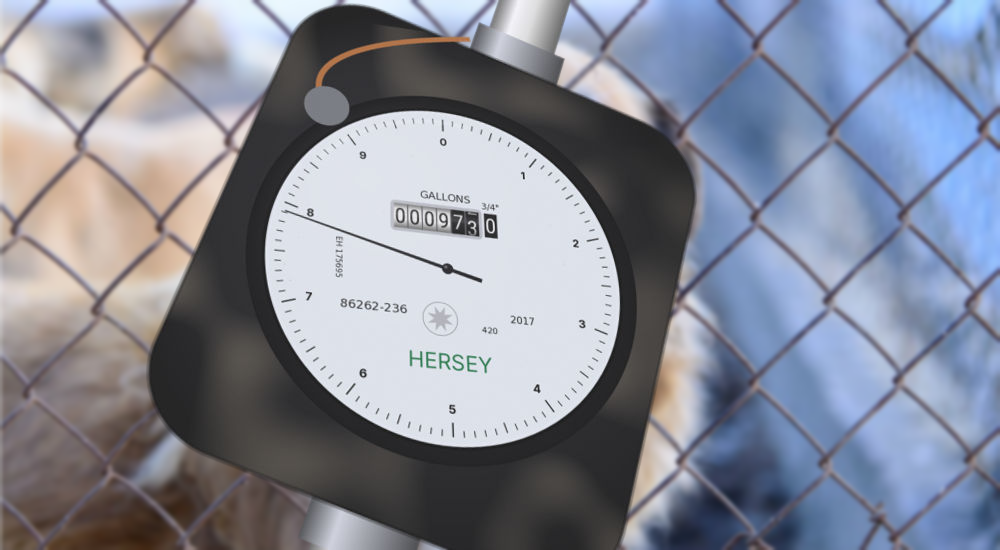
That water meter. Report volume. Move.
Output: 9727.9 gal
